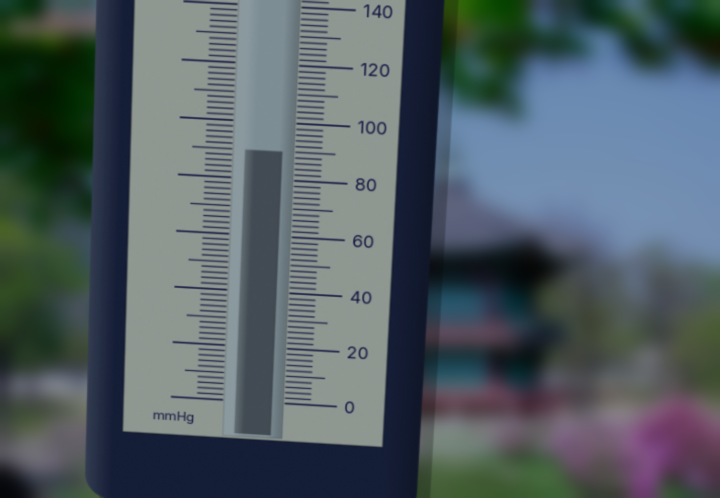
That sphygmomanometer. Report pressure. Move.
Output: 90 mmHg
